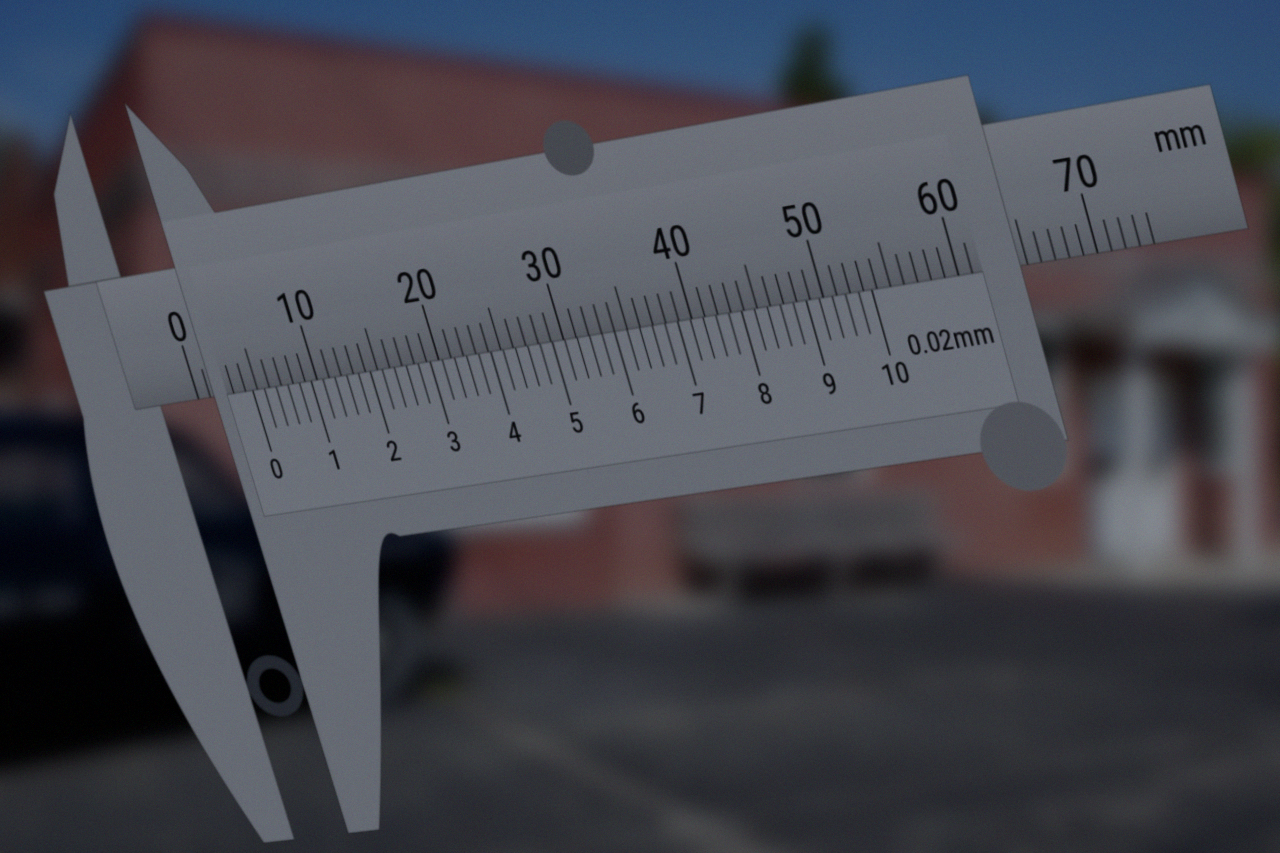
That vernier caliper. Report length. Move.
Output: 4.6 mm
